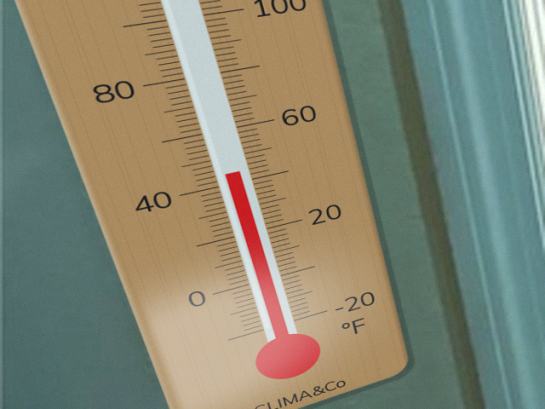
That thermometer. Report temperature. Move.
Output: 44 °F
